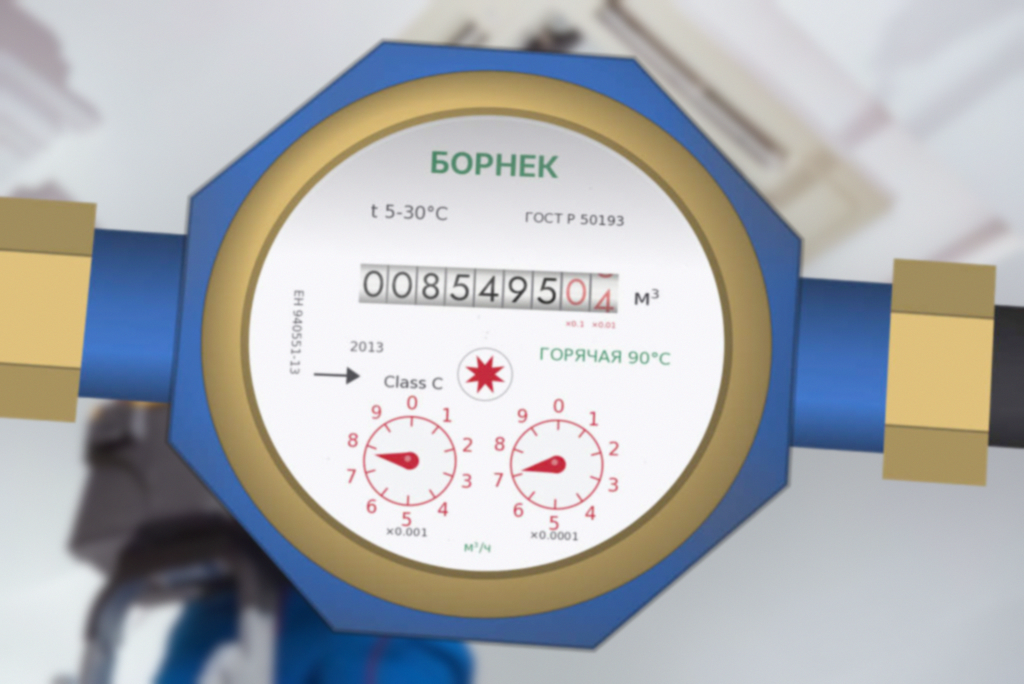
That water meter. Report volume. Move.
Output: 85495.0377 m³
